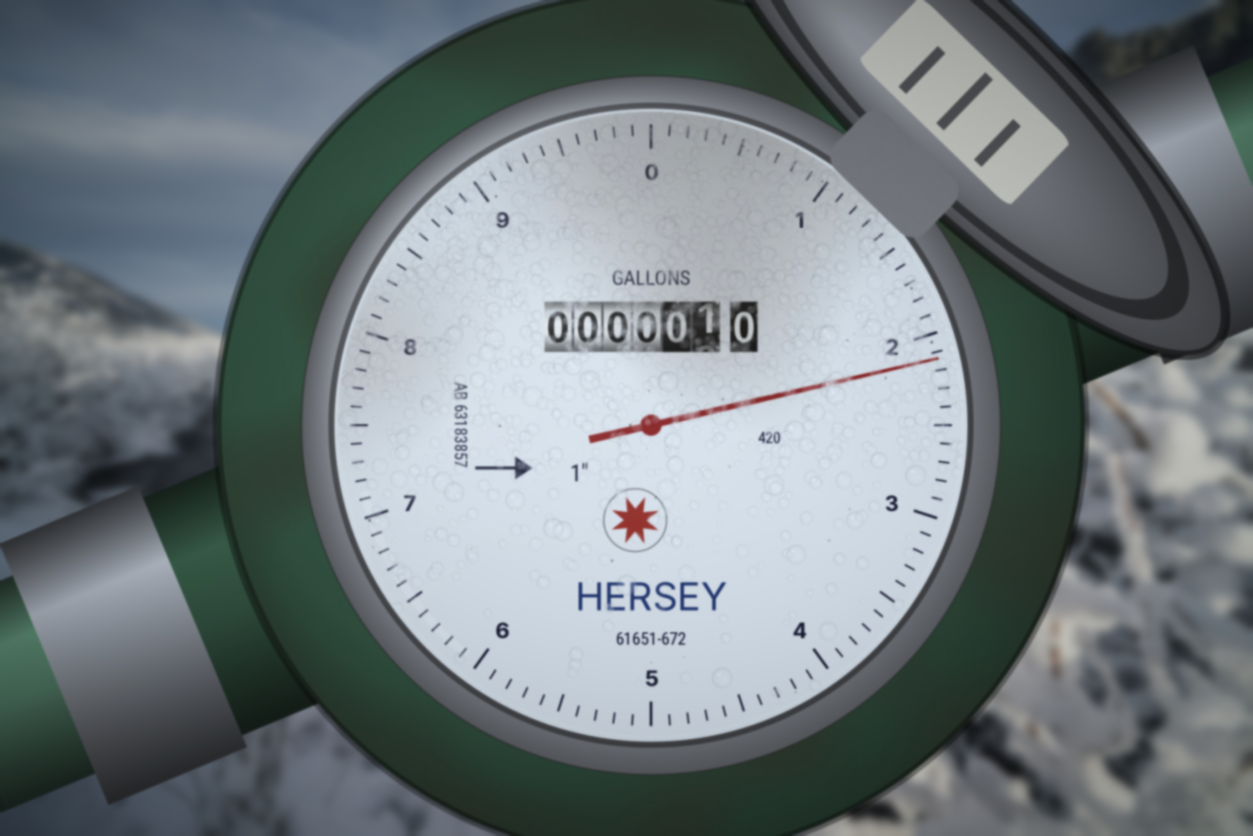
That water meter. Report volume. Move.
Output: 12.1 gal
